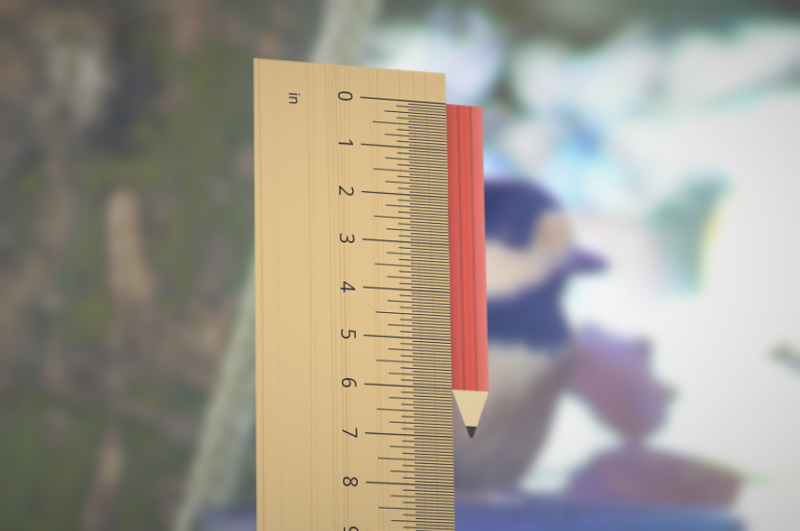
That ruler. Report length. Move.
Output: 7 in
